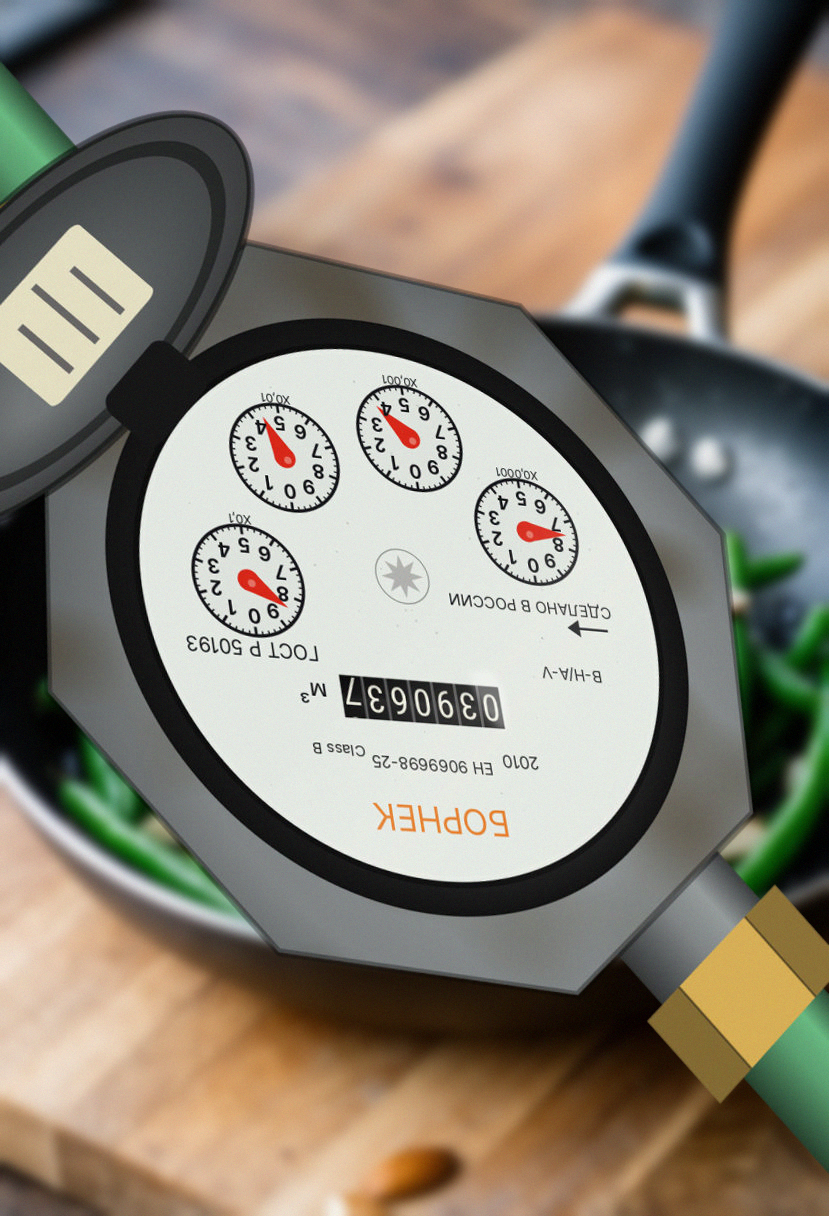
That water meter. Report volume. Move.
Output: 390636.8437 m³
